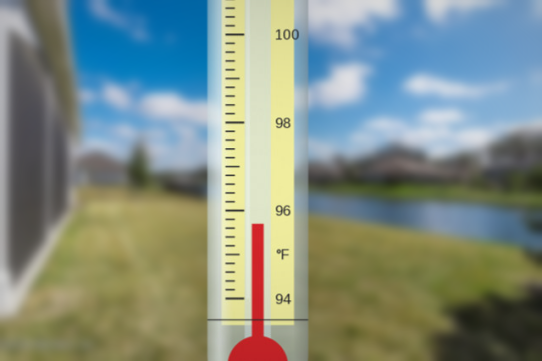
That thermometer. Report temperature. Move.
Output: 95.7 °F
